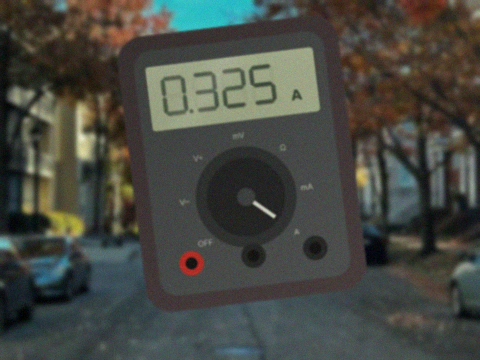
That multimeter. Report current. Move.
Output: 0.325 A
